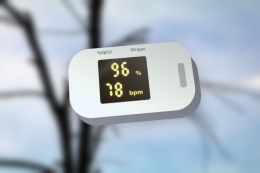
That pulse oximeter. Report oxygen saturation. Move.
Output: 96 %
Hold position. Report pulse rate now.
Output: 78 bpm
